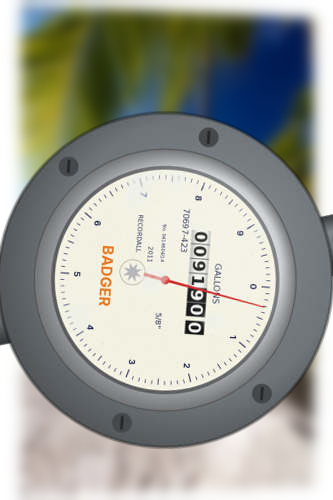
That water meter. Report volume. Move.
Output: 91900.3 gal
